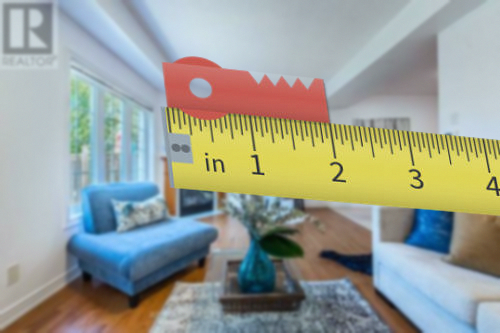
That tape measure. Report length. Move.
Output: 2 in
